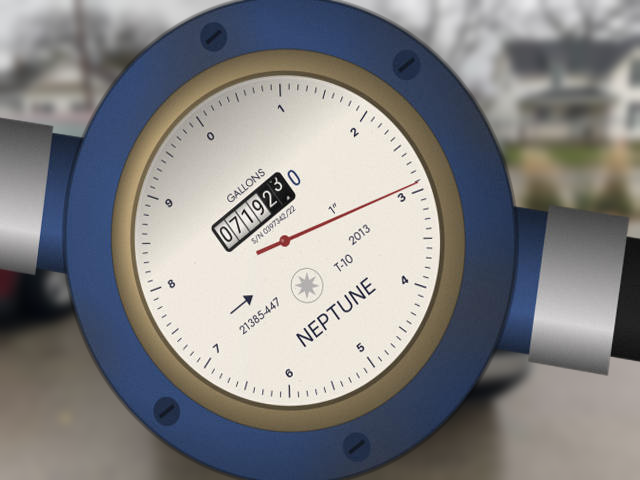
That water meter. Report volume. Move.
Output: 719232.9 gal
